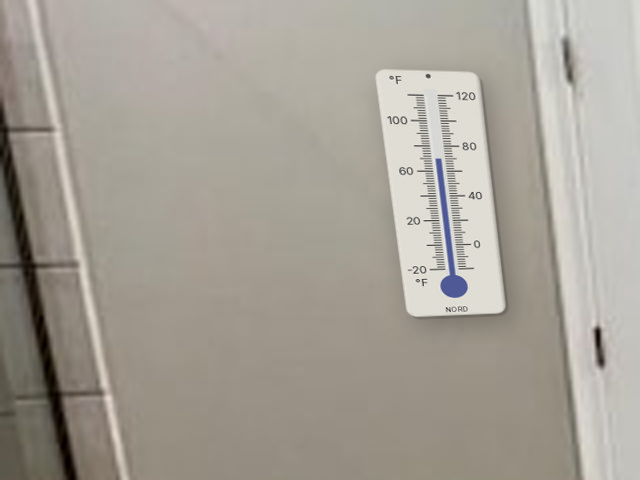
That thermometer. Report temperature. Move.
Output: 70 °F
